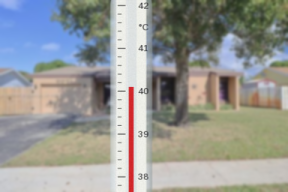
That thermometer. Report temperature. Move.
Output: 40.1 °C
